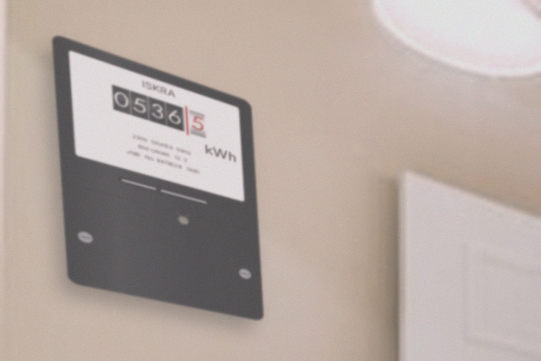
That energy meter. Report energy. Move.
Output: 536.5 kWh
